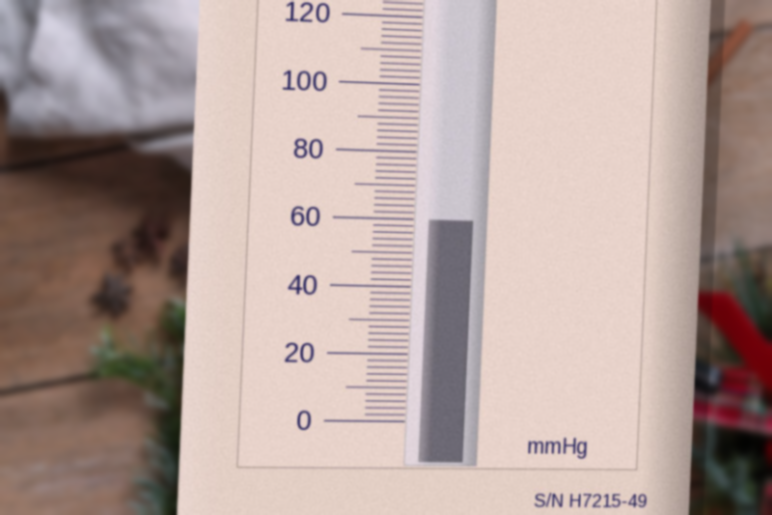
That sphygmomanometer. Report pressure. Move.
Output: 60 mmHg
